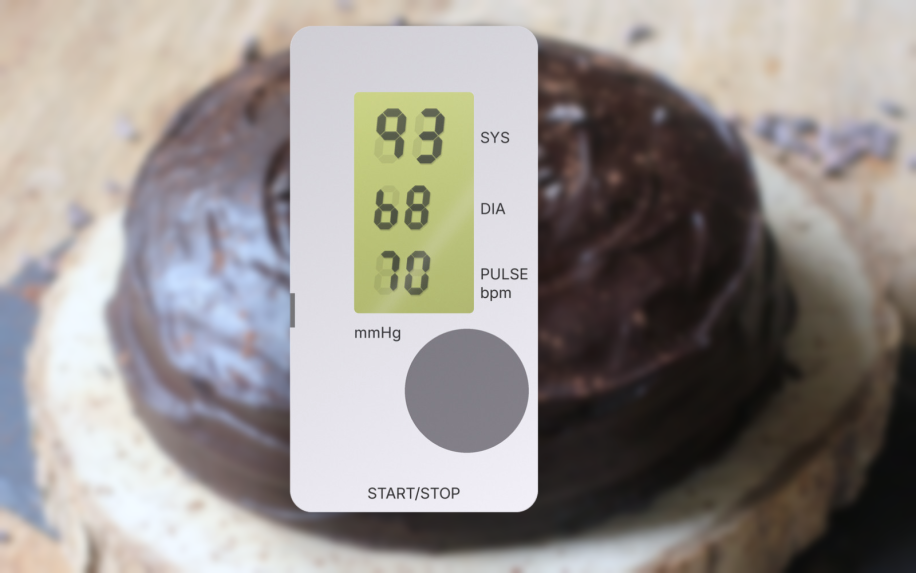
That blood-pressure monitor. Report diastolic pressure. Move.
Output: 68 mmHg
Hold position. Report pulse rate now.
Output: 70 bpm
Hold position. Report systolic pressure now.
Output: 93 mmHg
